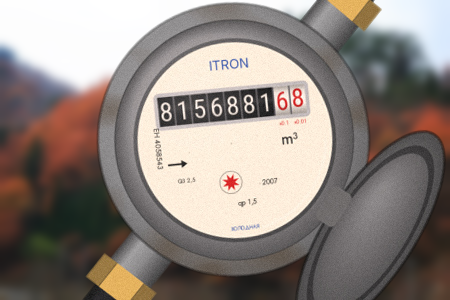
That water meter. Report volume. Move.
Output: 8156881.68 m³
